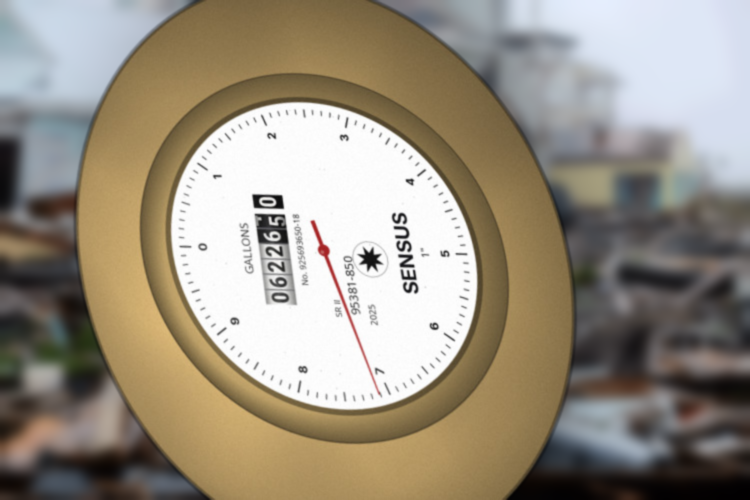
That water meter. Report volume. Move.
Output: 622647.1 gal
